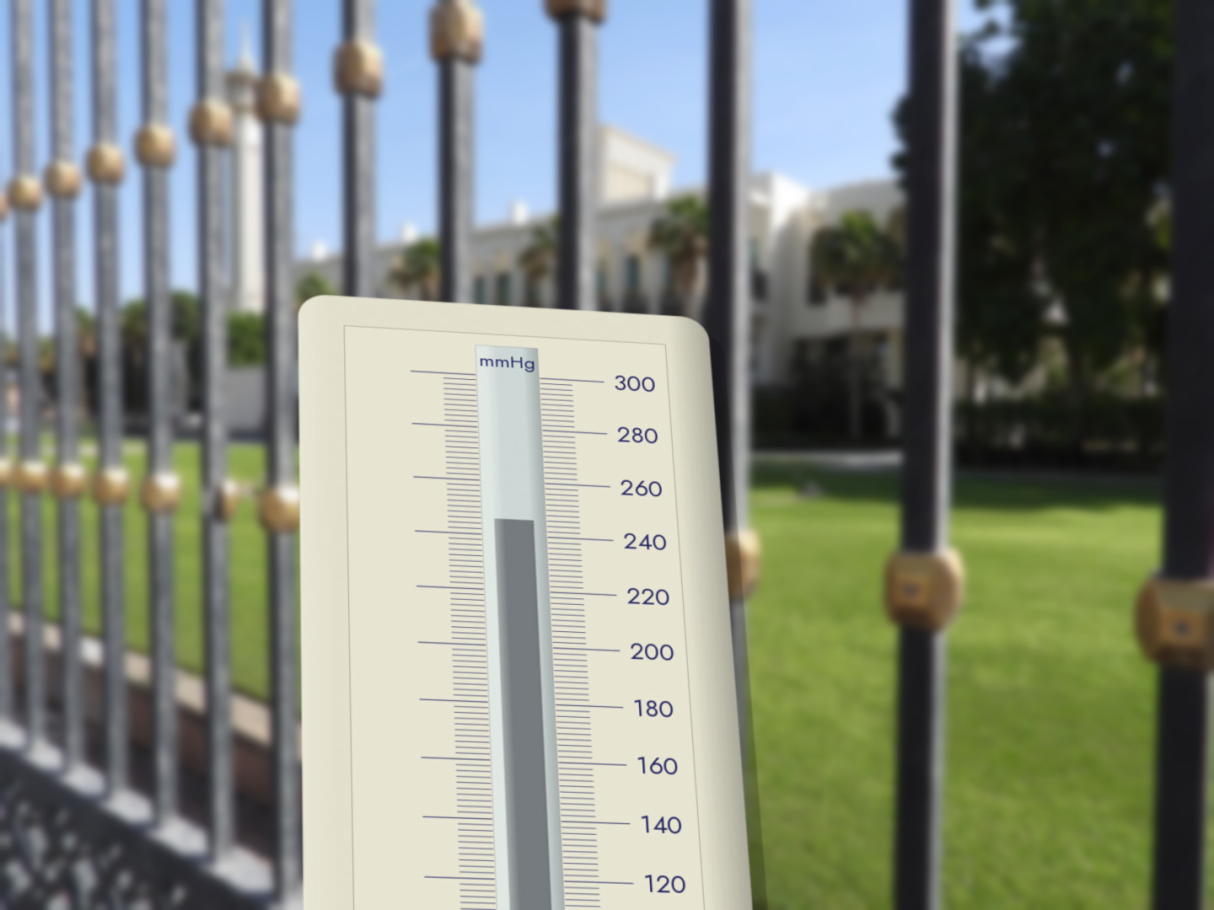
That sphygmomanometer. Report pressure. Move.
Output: 246 mmHg
